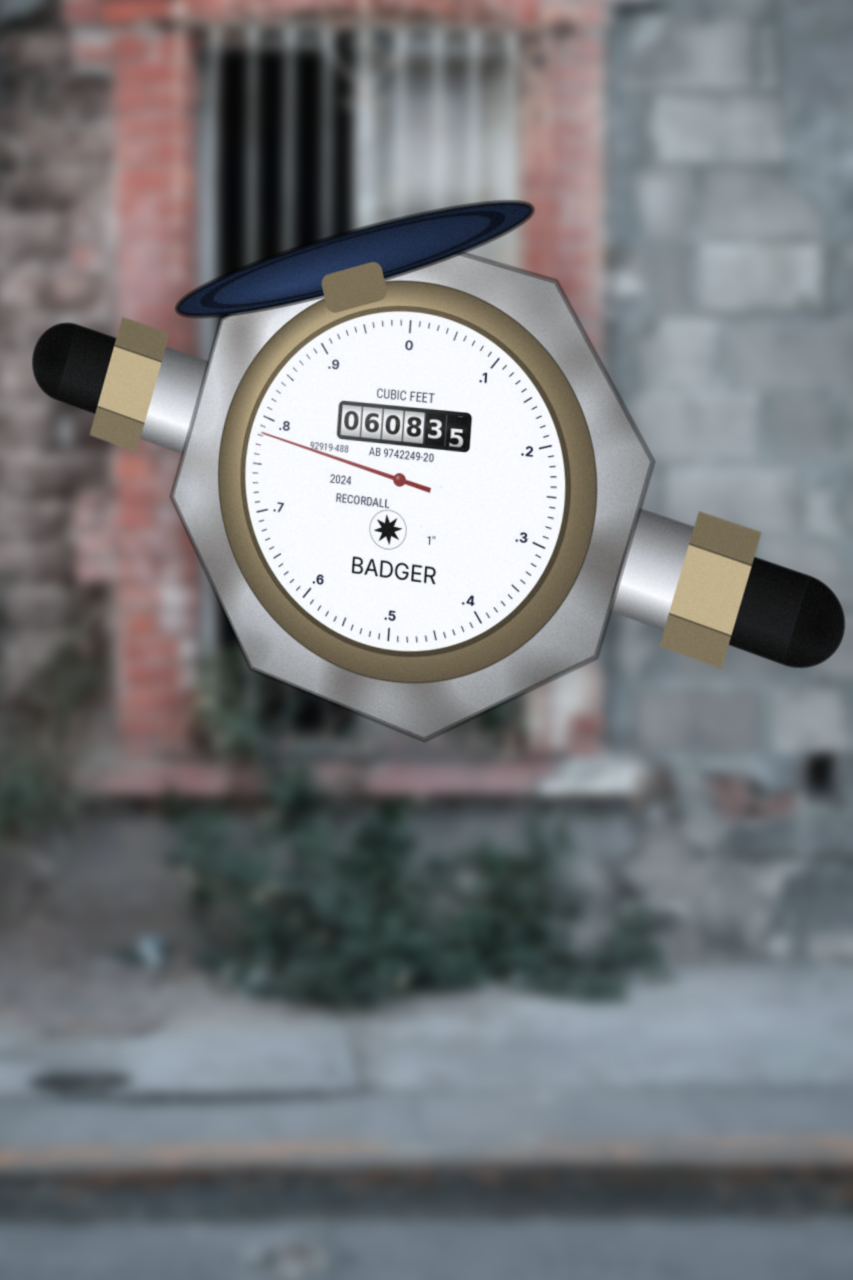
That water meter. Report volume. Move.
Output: 60834.78 ft³
